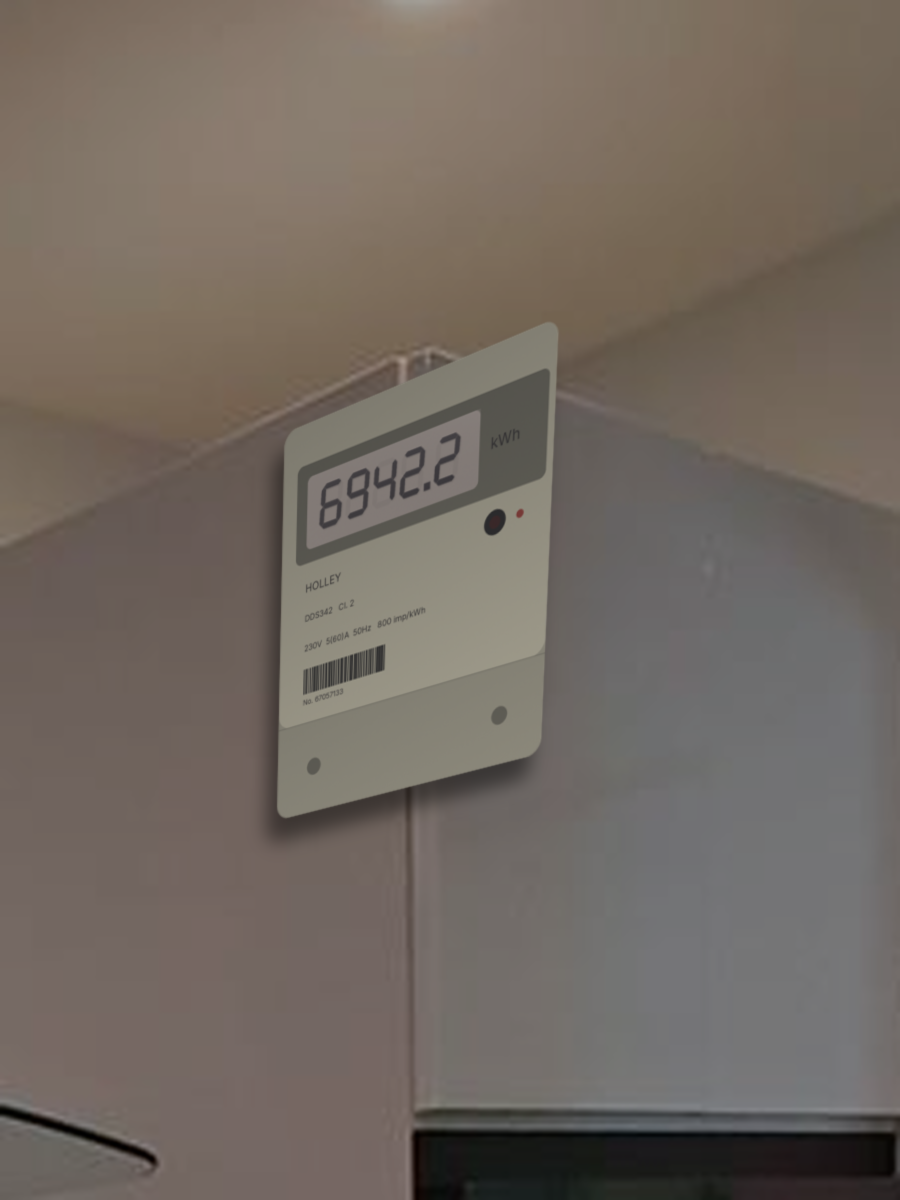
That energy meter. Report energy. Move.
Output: 6942.2 kWh
